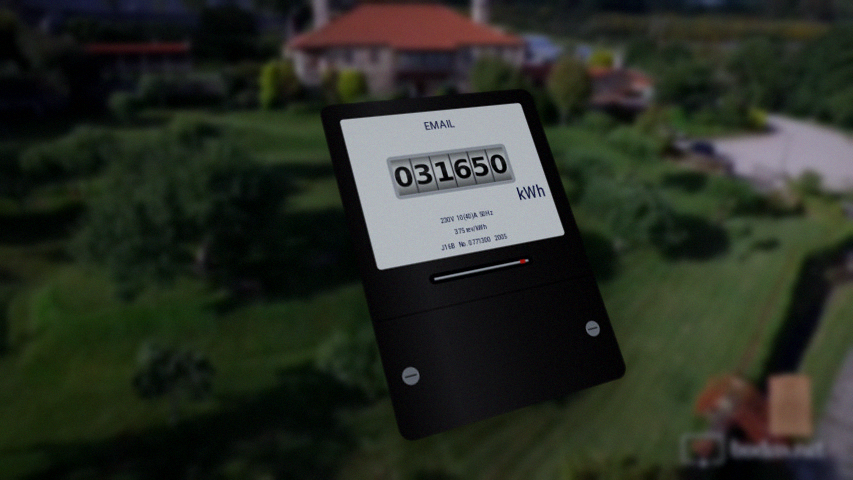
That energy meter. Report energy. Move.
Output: 31650 kWh
